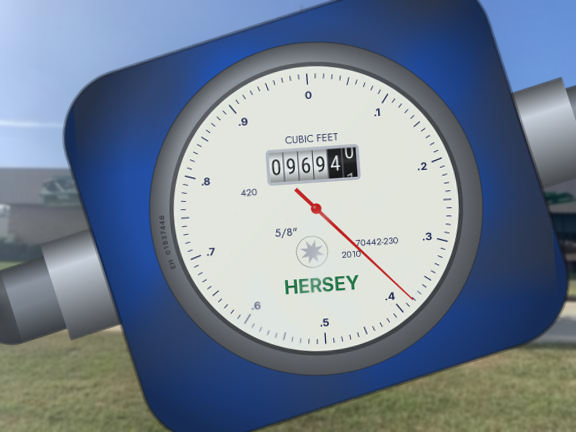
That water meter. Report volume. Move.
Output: 96940.38 ft³
